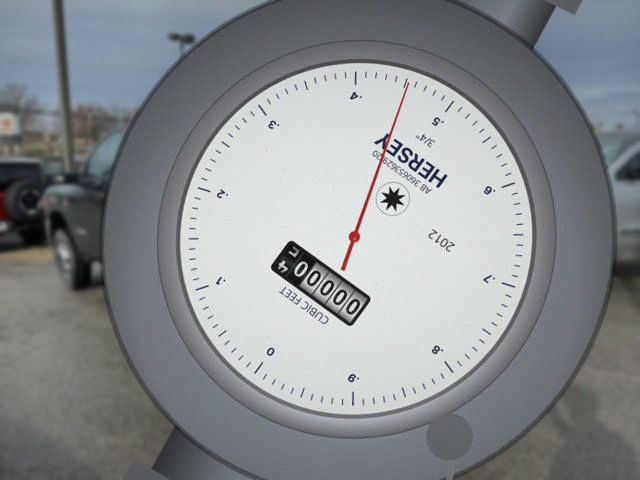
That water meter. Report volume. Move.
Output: 4.45 ft³
